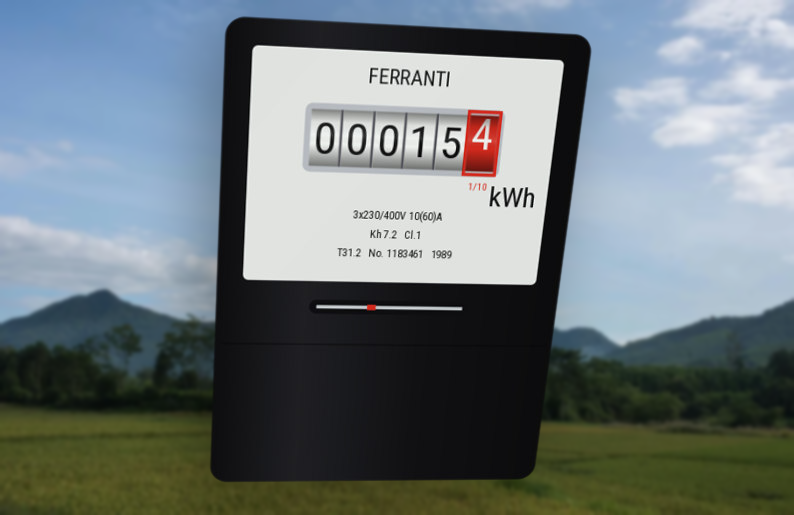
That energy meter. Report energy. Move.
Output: 15.4 kWh
